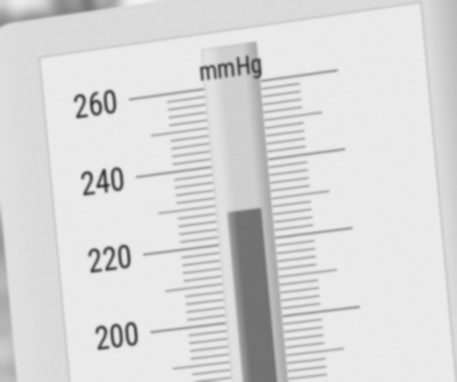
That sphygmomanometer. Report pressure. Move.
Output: 228 mmHg
